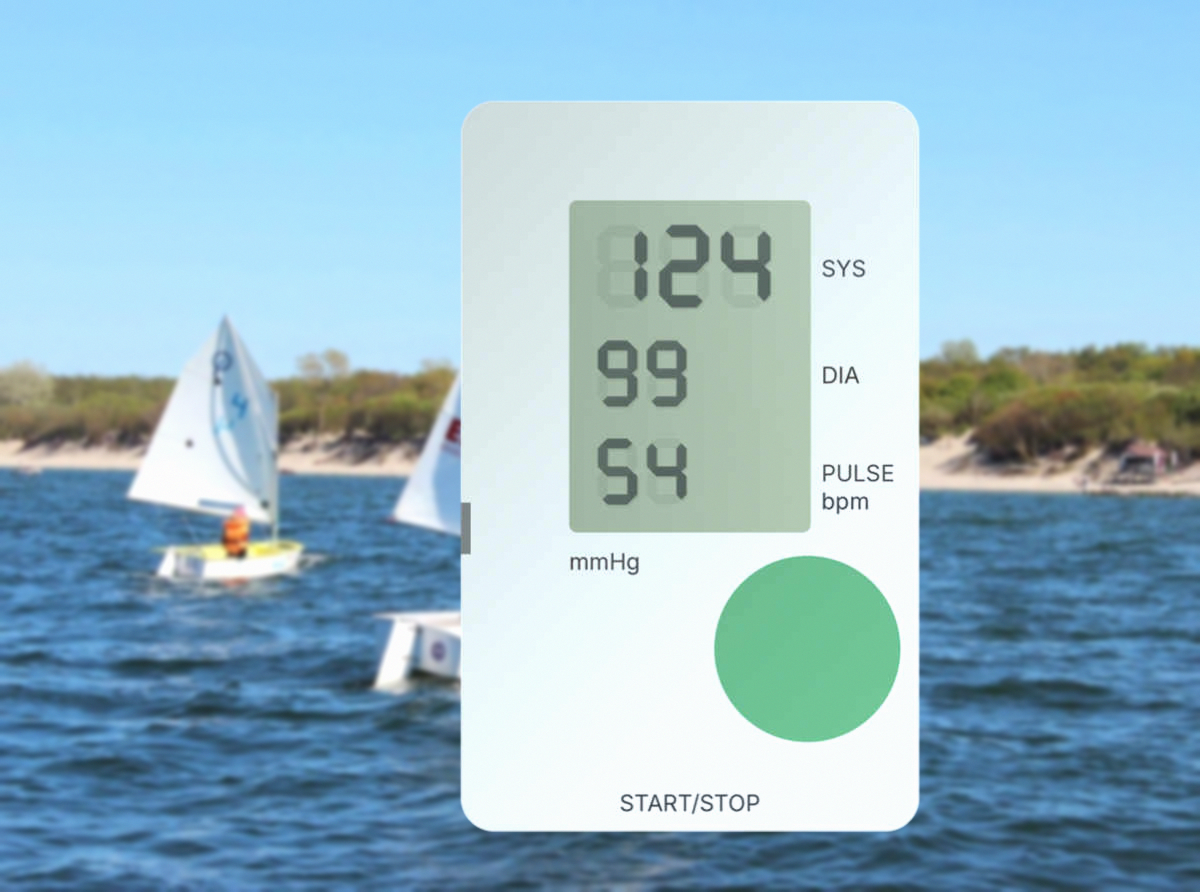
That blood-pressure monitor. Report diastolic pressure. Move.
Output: 99 mmHg
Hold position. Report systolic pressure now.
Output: 124 mmHg
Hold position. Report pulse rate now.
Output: 54 bpm
